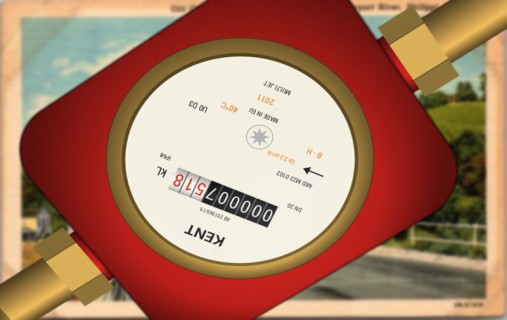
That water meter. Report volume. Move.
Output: 7.518 kL
